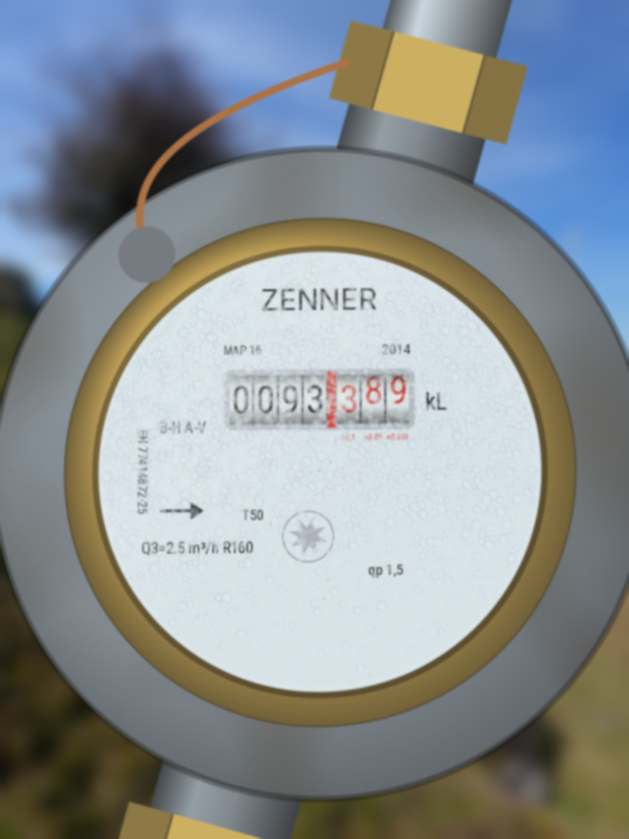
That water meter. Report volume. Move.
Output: 93.389 kL
